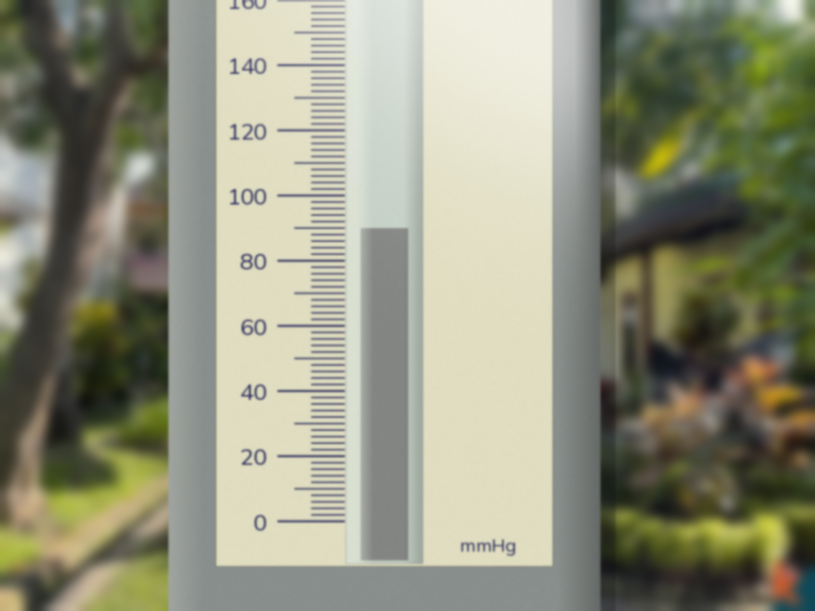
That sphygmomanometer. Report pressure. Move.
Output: 90 mmHg
